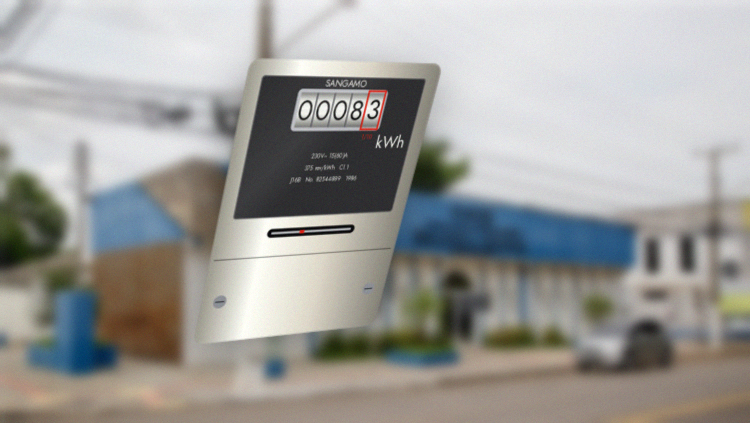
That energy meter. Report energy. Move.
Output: 8.3 kWh
